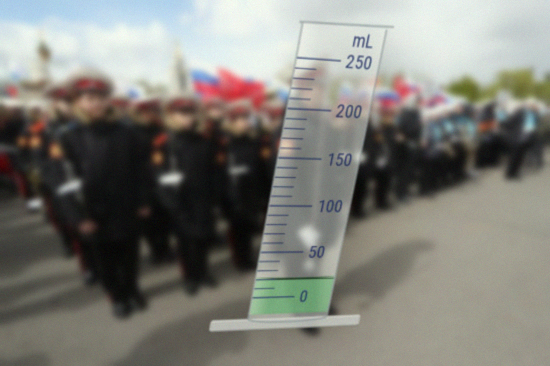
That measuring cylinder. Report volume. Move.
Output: 20 mL
